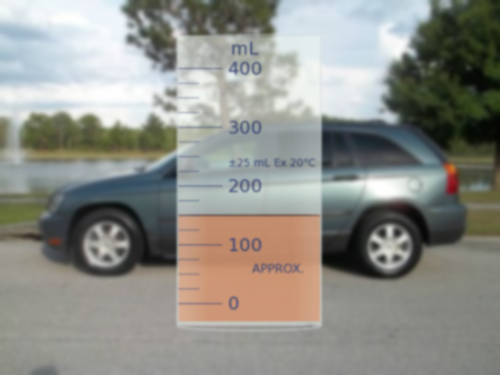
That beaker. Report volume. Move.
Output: 150 mL
